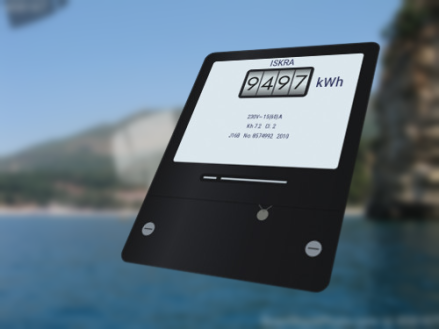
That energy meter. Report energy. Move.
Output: 9497 kWh
